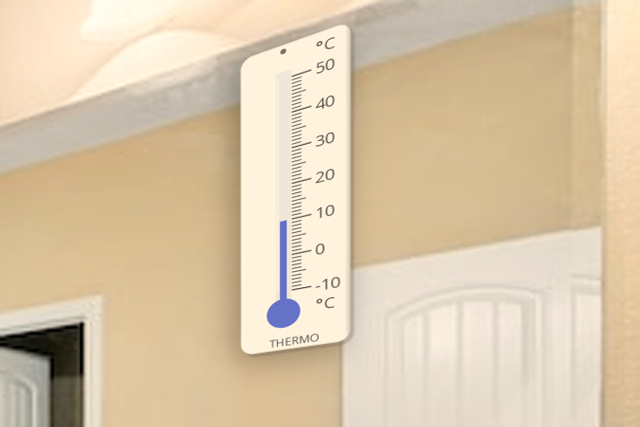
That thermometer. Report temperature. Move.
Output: 10 °C
